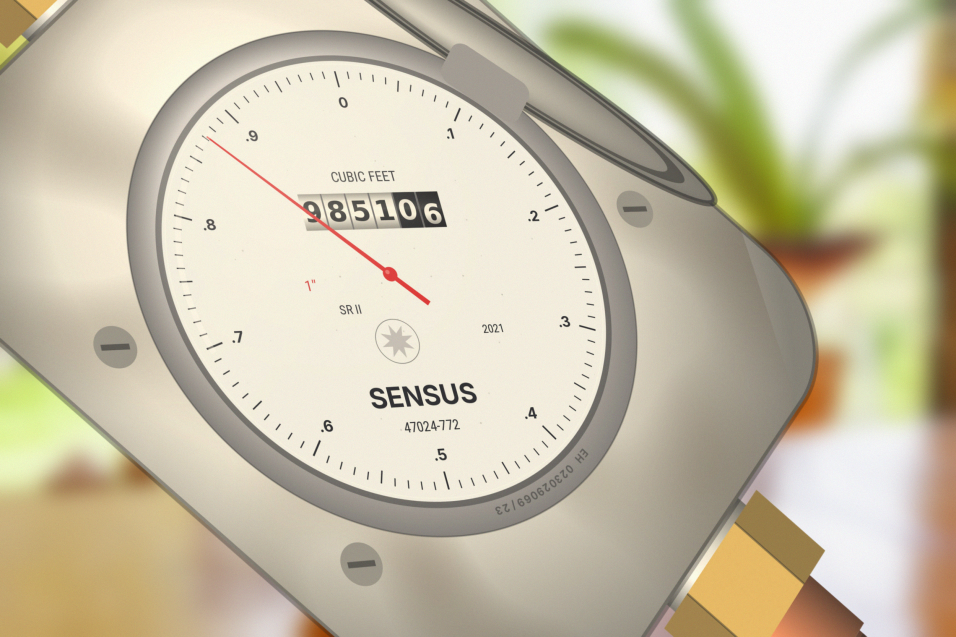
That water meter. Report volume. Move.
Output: 985105.87 ft³
